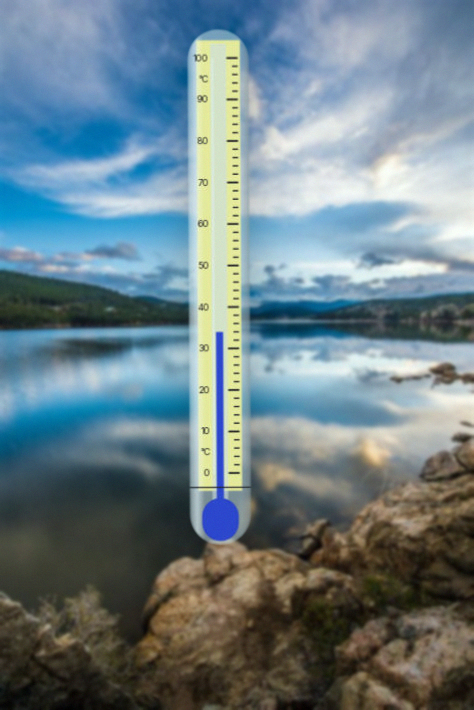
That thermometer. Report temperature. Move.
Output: 34 °C
